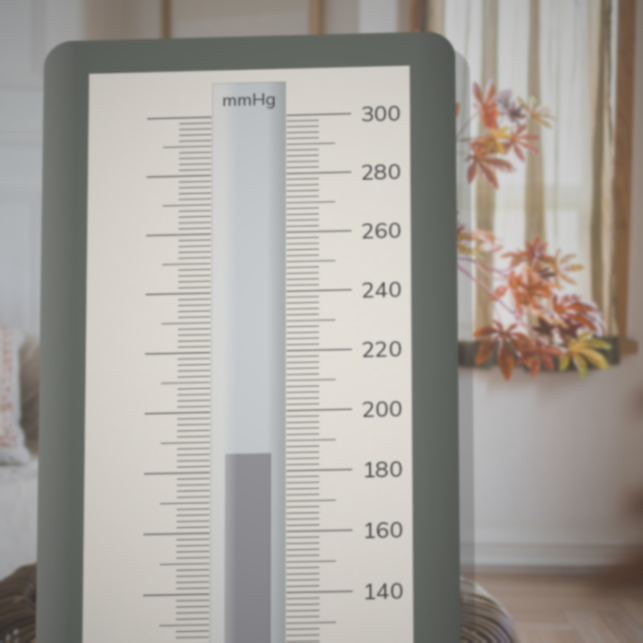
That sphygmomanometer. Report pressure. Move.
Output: 186 mmHg
